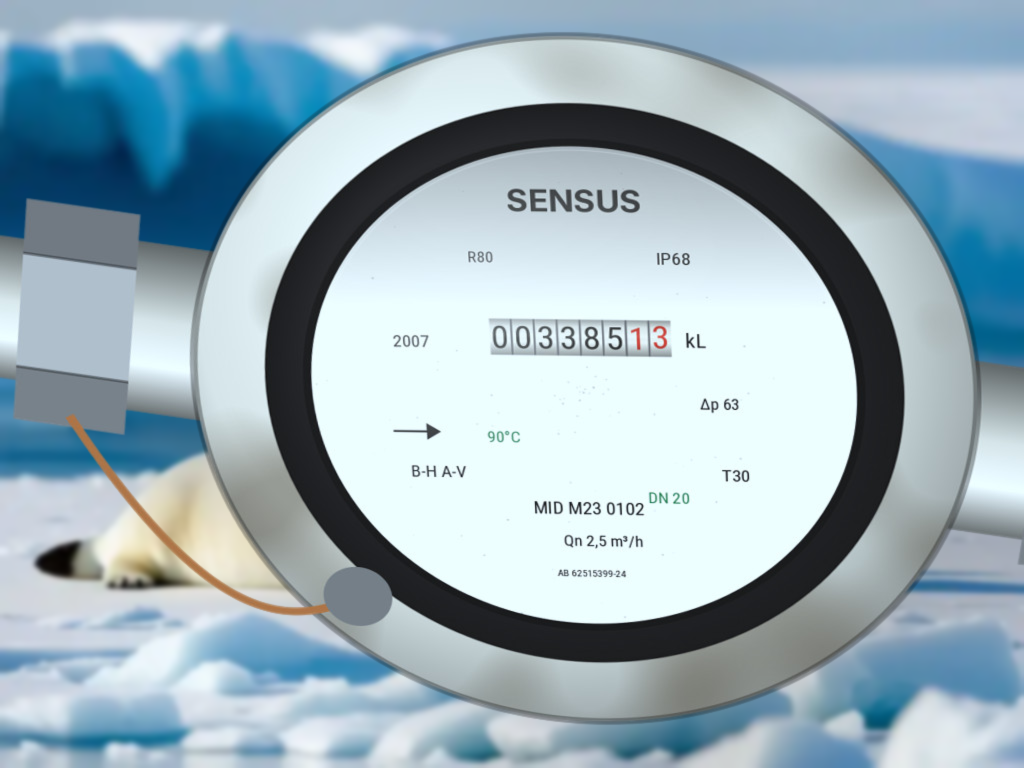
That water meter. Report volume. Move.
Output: 3385.13 kL
